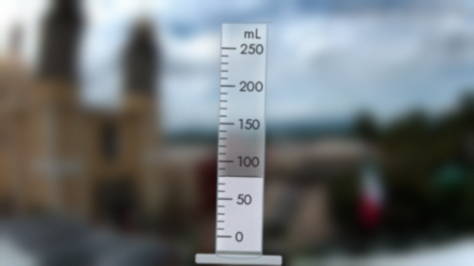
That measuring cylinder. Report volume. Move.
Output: 80 mL
